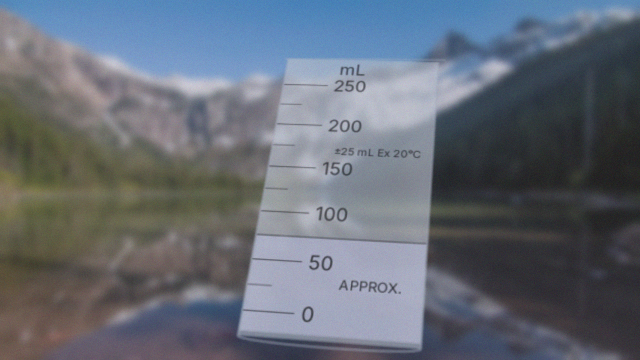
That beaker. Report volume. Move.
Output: 75 mL
